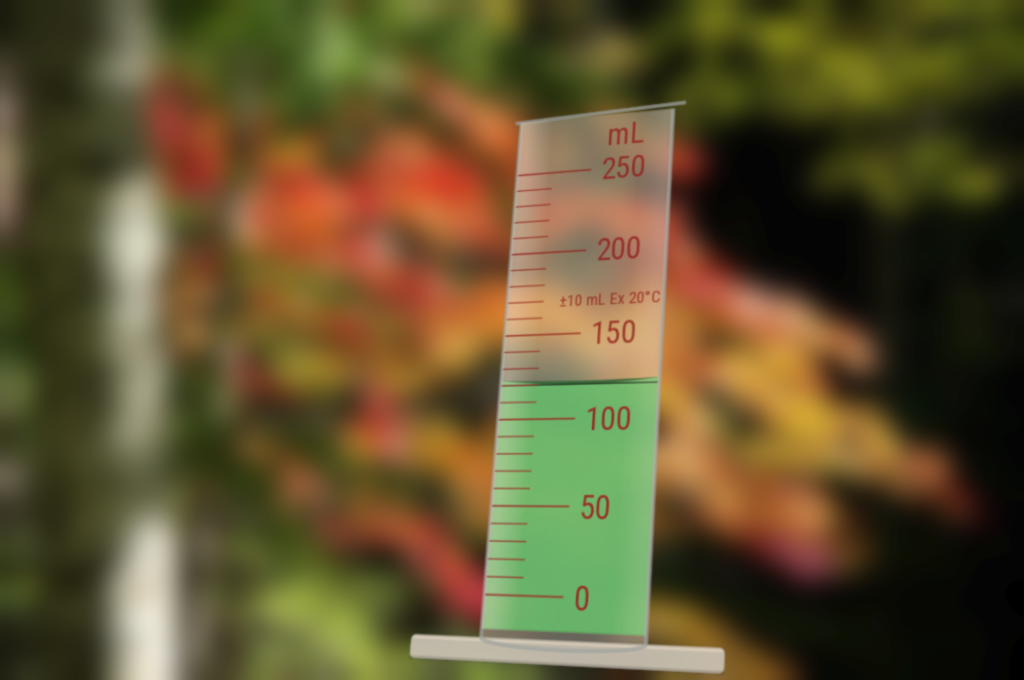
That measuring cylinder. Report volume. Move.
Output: 120 mL
